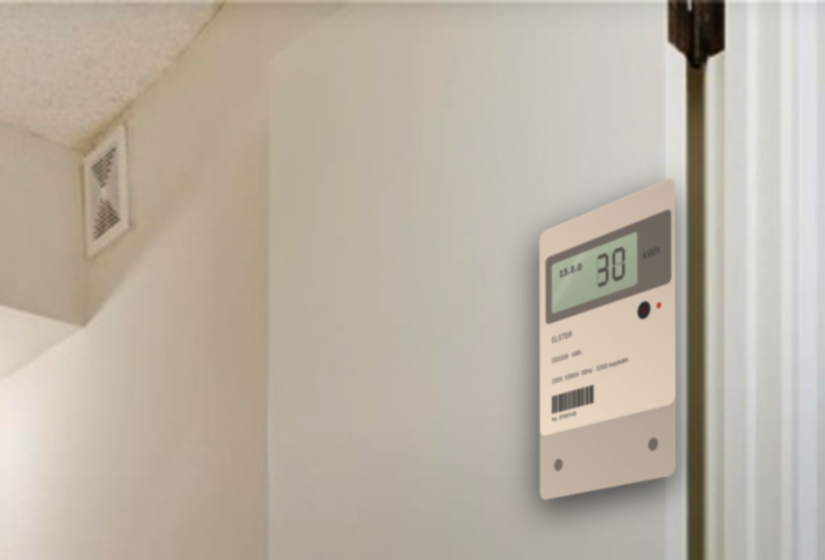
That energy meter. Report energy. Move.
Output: 30 kWh
